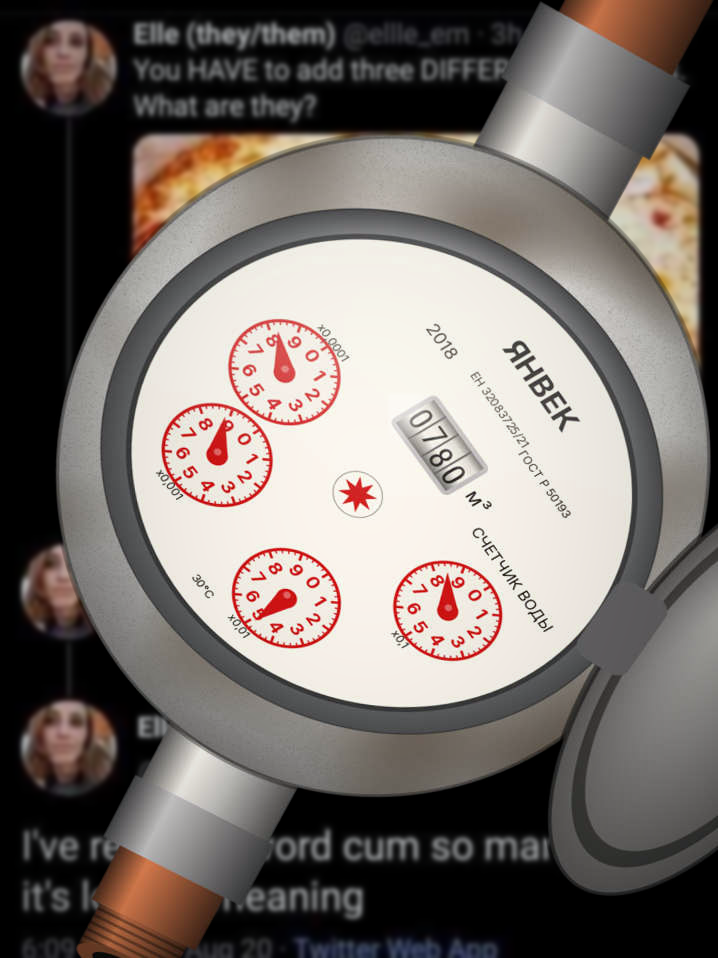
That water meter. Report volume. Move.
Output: 779.8488 m³
